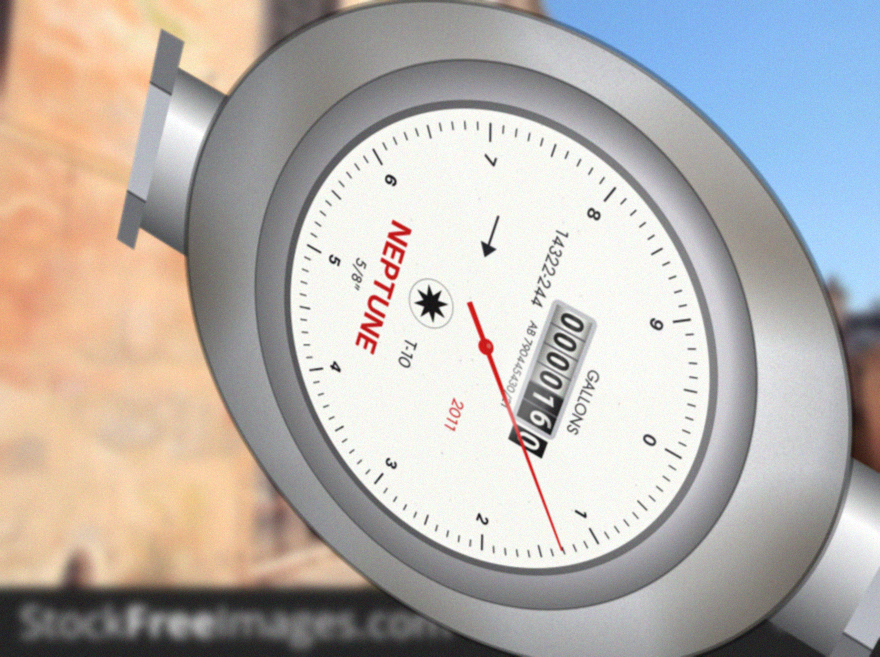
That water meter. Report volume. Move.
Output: 161.3 gal
